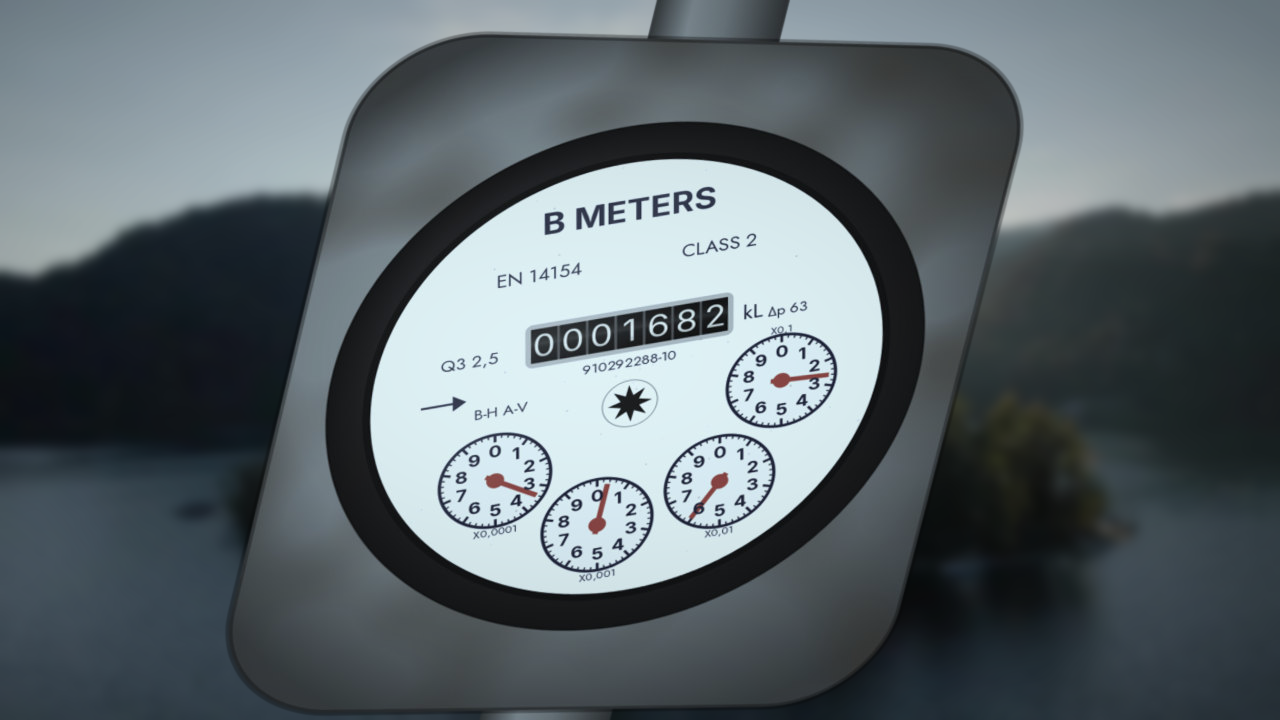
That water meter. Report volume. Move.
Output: 1682.2603 kL
